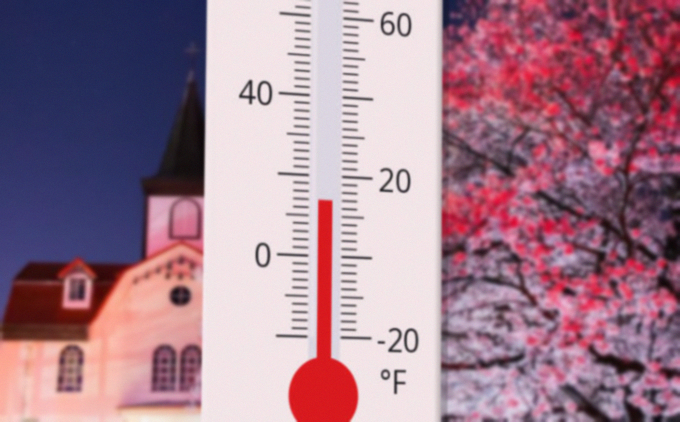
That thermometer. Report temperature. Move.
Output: 14 °F
